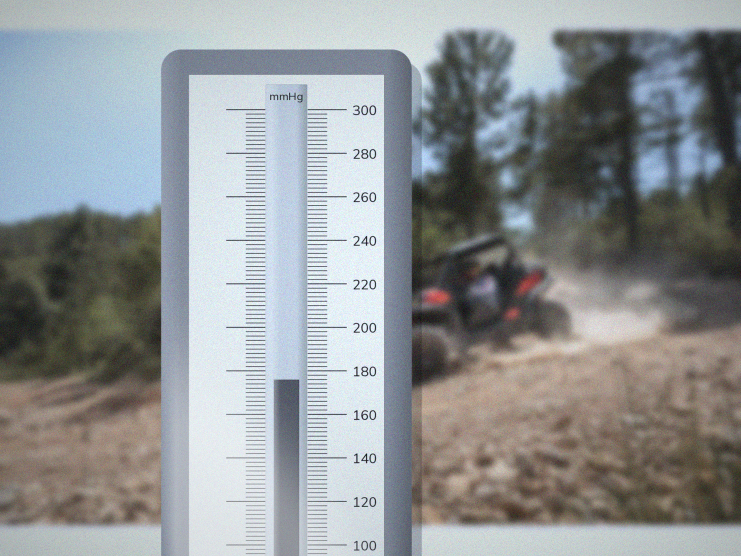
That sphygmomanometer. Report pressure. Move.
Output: 176 mmHg
